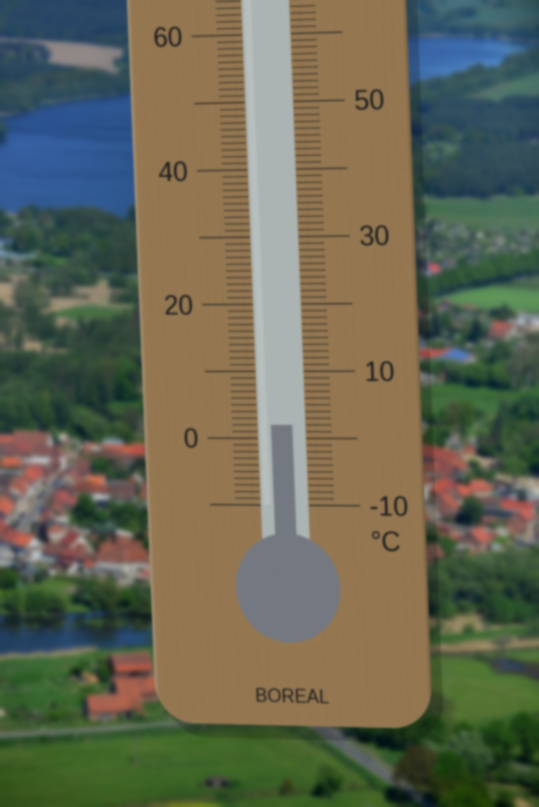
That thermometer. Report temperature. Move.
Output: 2 °C
